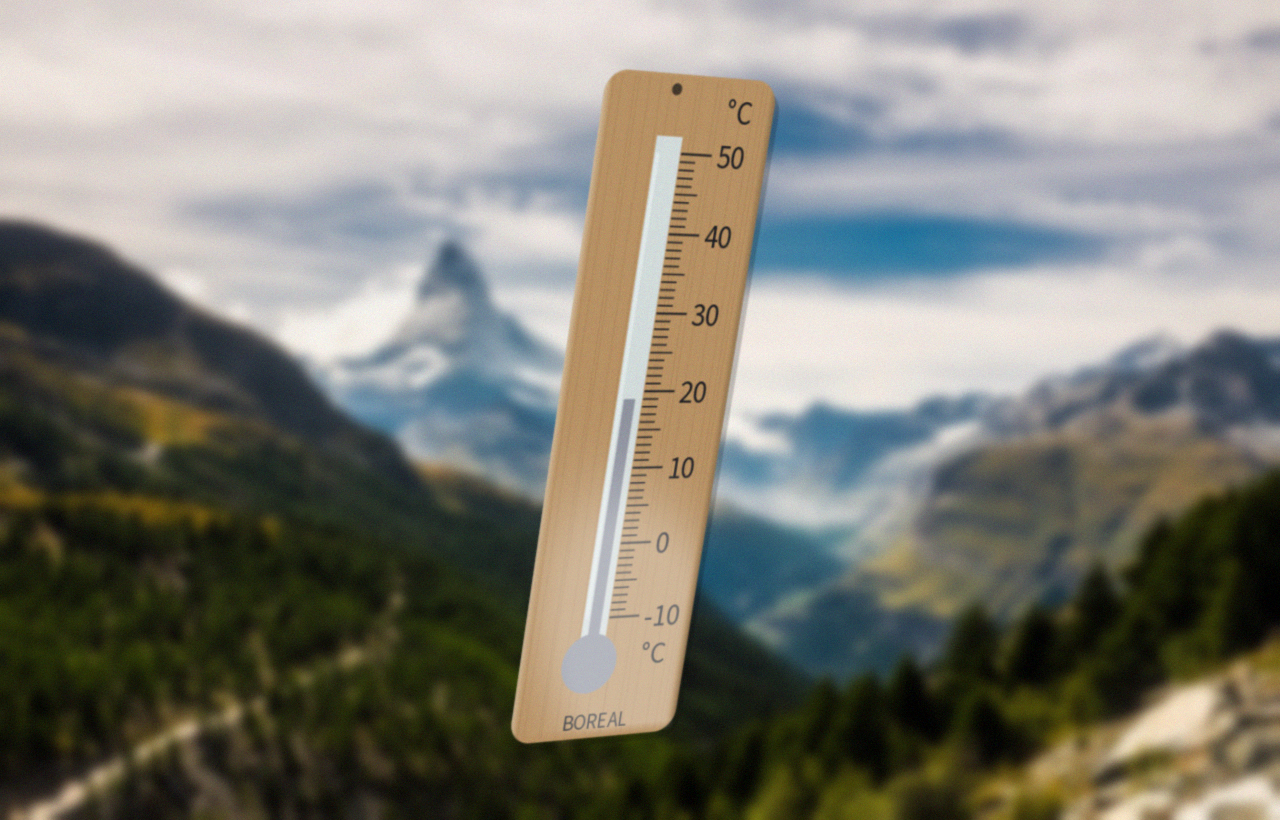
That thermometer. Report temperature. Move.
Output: 19 °C
